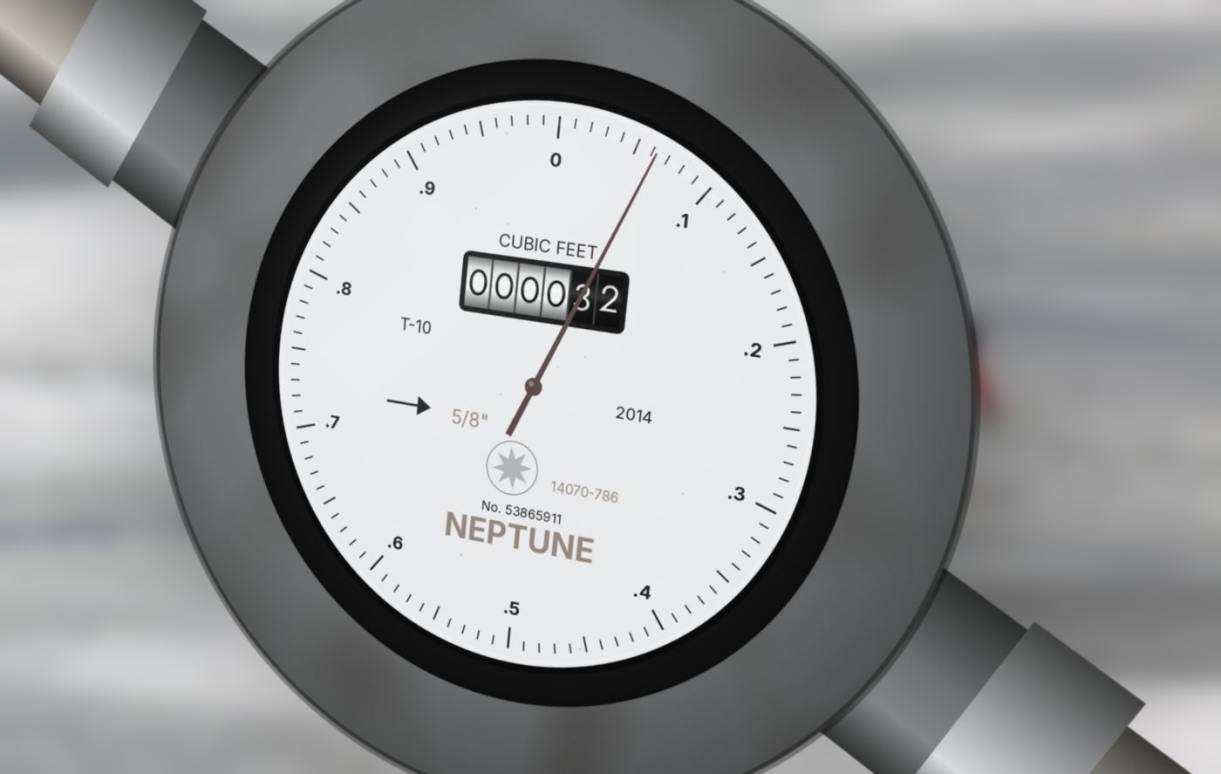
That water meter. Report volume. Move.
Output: 32.06 ft³
